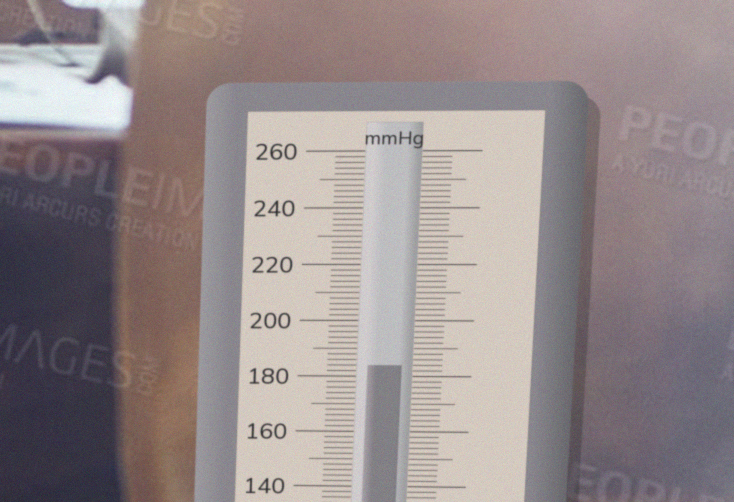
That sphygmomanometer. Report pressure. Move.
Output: 184 mmHg
